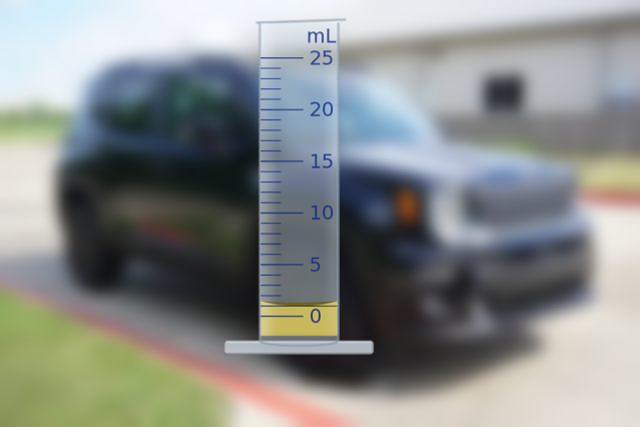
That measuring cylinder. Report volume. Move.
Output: 1 mL
